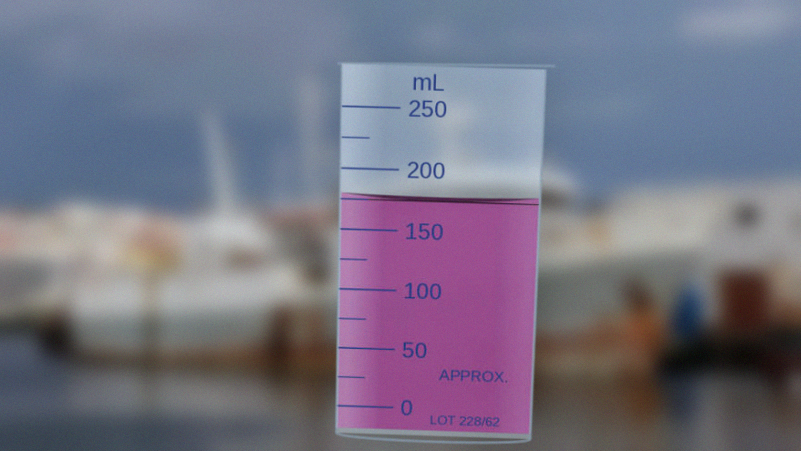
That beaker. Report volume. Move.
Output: 175 mL
